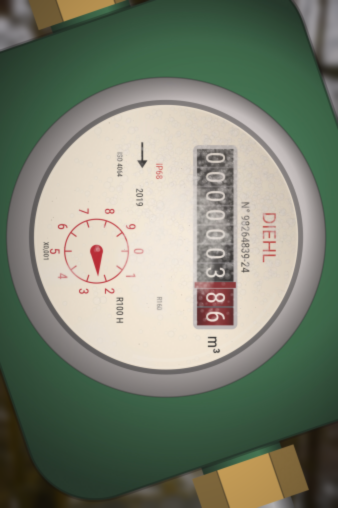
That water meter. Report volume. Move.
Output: 3.862 m³
